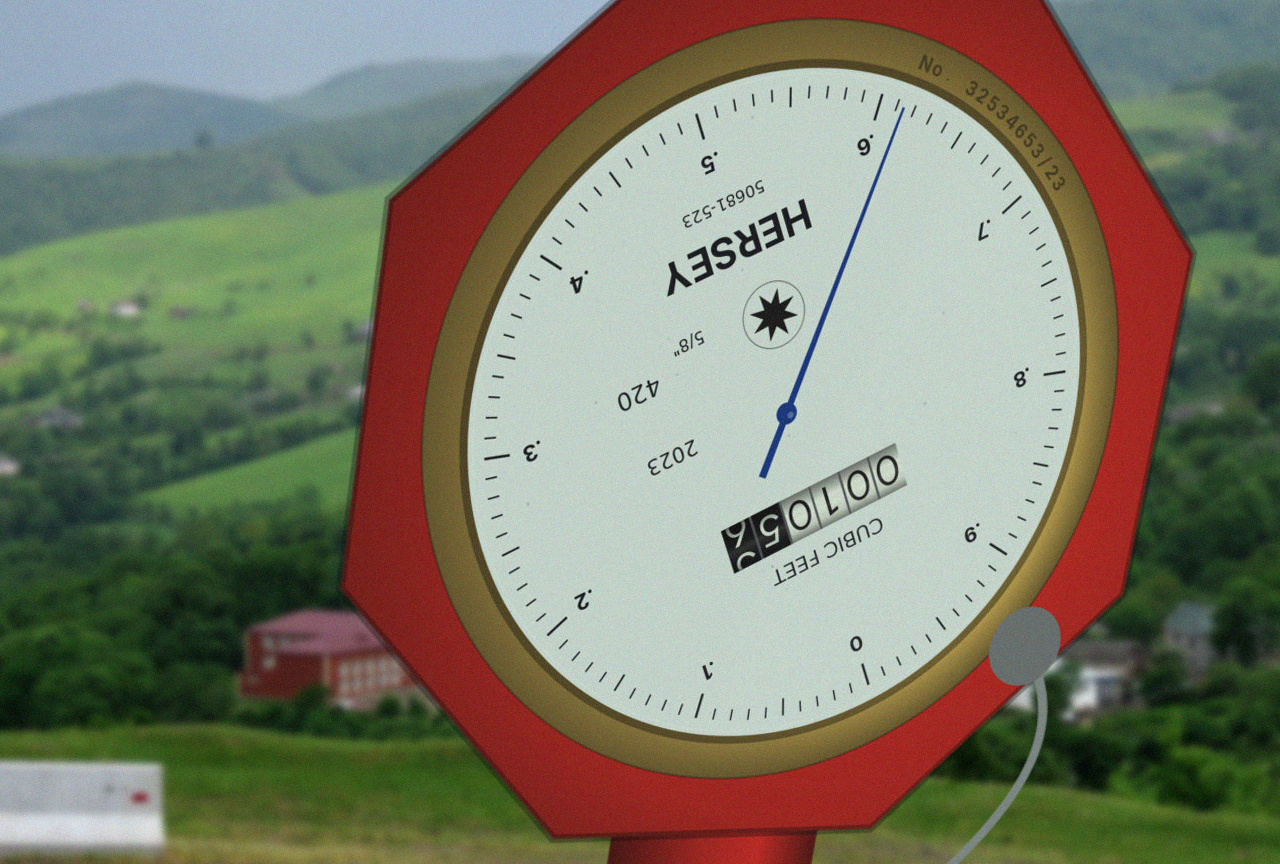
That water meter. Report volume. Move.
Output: 1055.61 ft³
